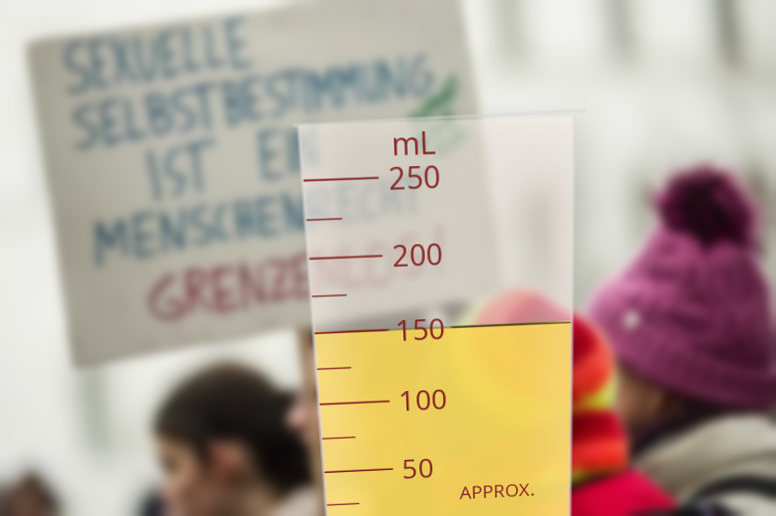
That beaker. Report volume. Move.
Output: 150 mL
